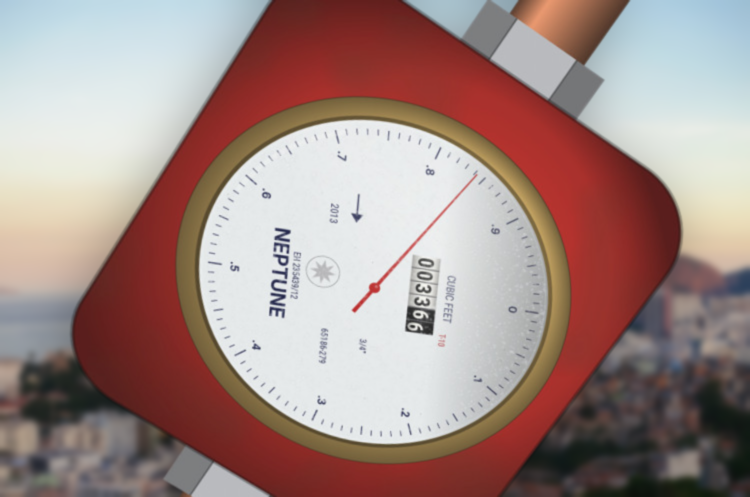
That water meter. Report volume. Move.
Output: 3365.84 ft³
